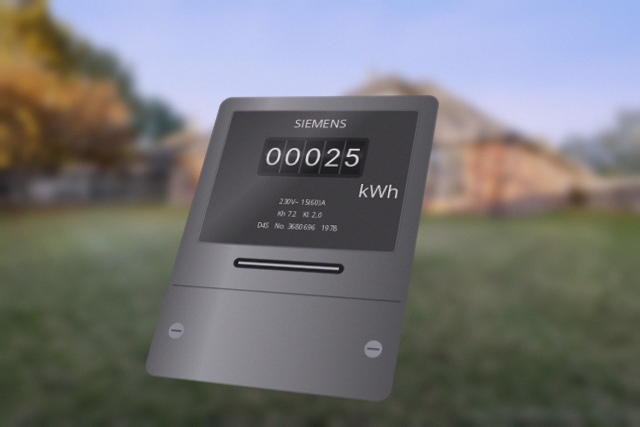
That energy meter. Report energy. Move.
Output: 25 kWh
